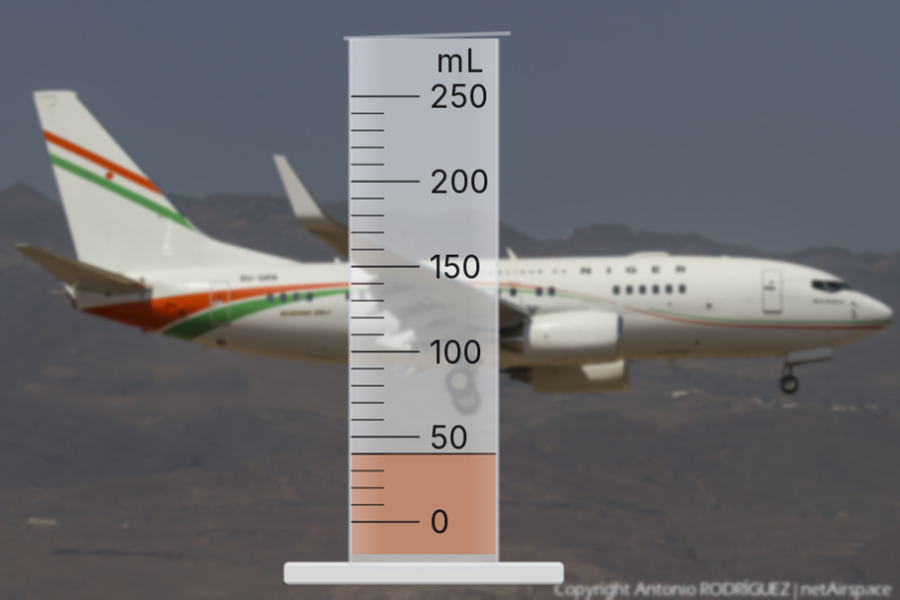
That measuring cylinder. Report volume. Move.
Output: 40 mL
